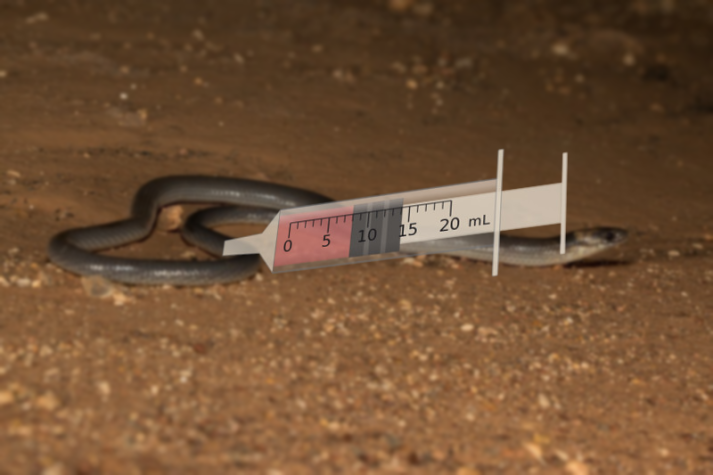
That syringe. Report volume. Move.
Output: 8 mL
